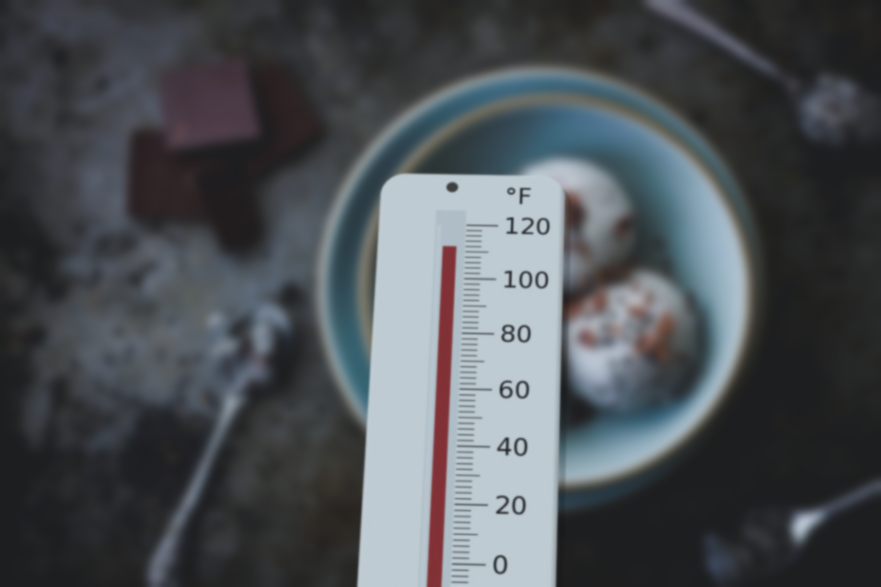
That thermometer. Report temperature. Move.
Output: 112 °F
